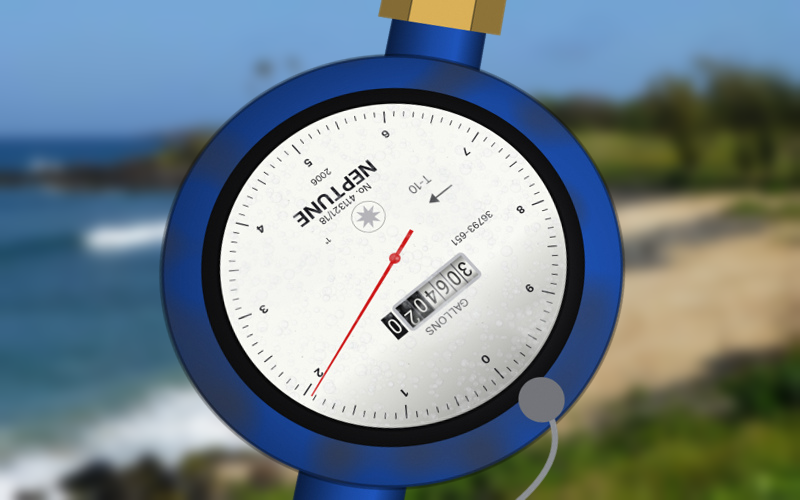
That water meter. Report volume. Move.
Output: 3064021.9 gal
